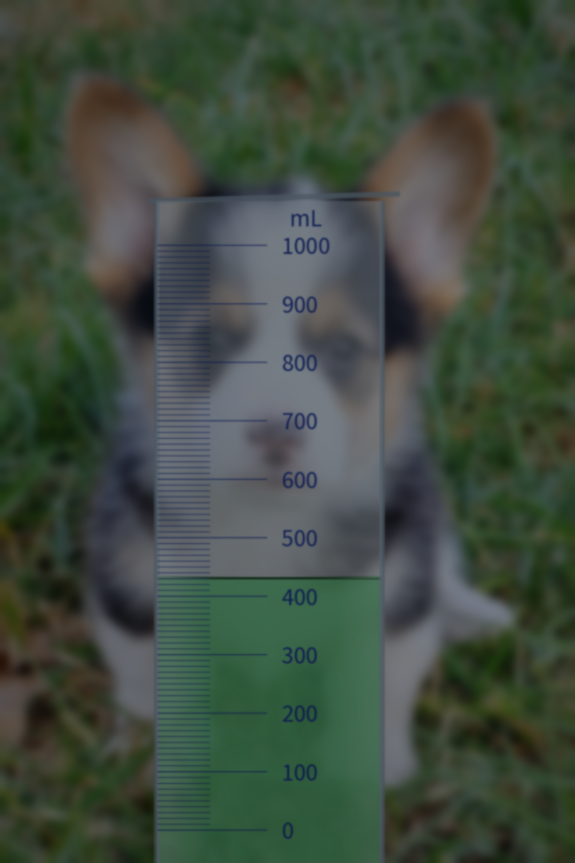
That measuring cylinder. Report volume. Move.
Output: 430 mL
